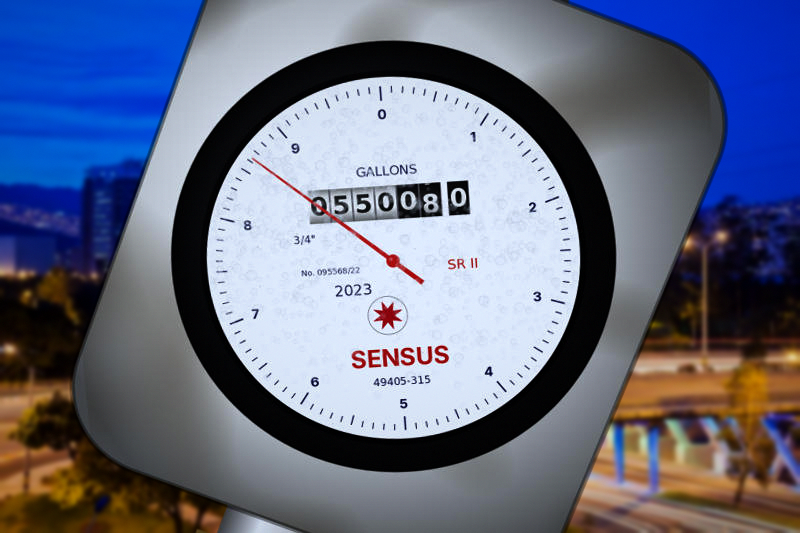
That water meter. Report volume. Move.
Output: 550078.6 gal
